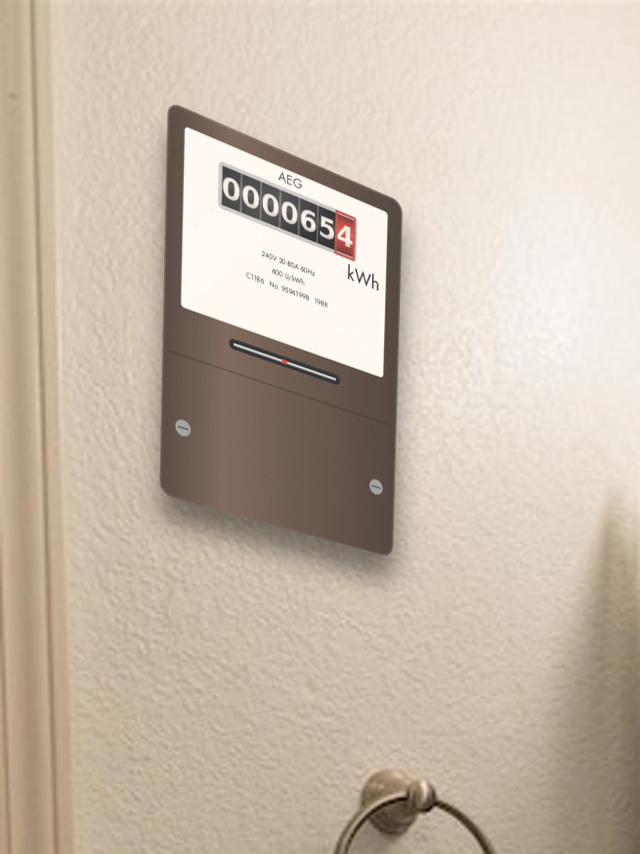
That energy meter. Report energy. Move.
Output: 65.4 kWh
